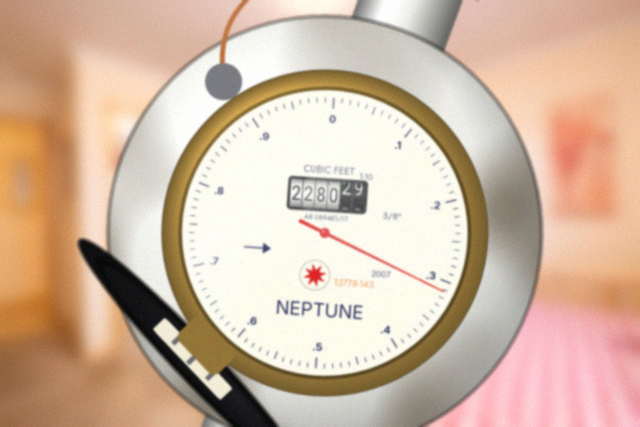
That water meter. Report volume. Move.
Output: 228029.31 ft³
